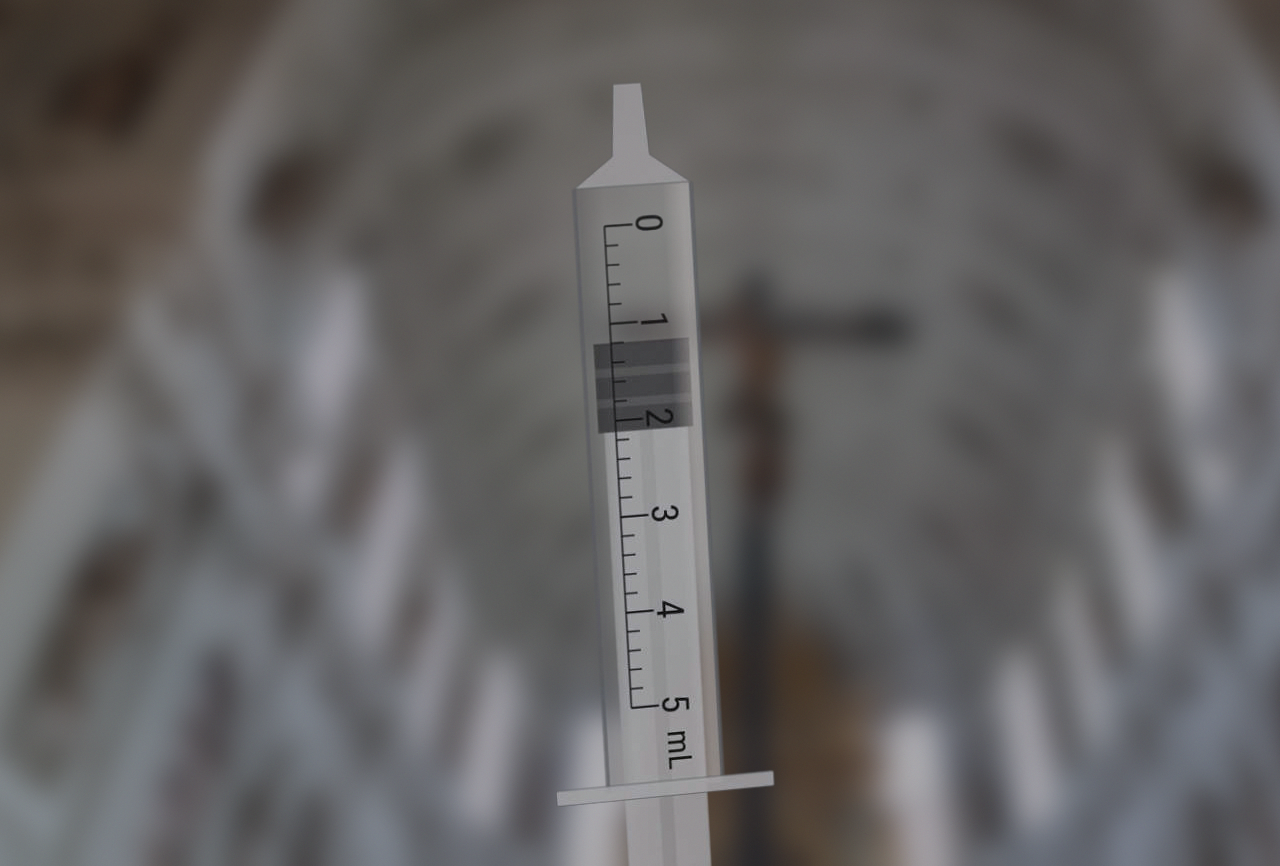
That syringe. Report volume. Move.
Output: 1.2 mL
